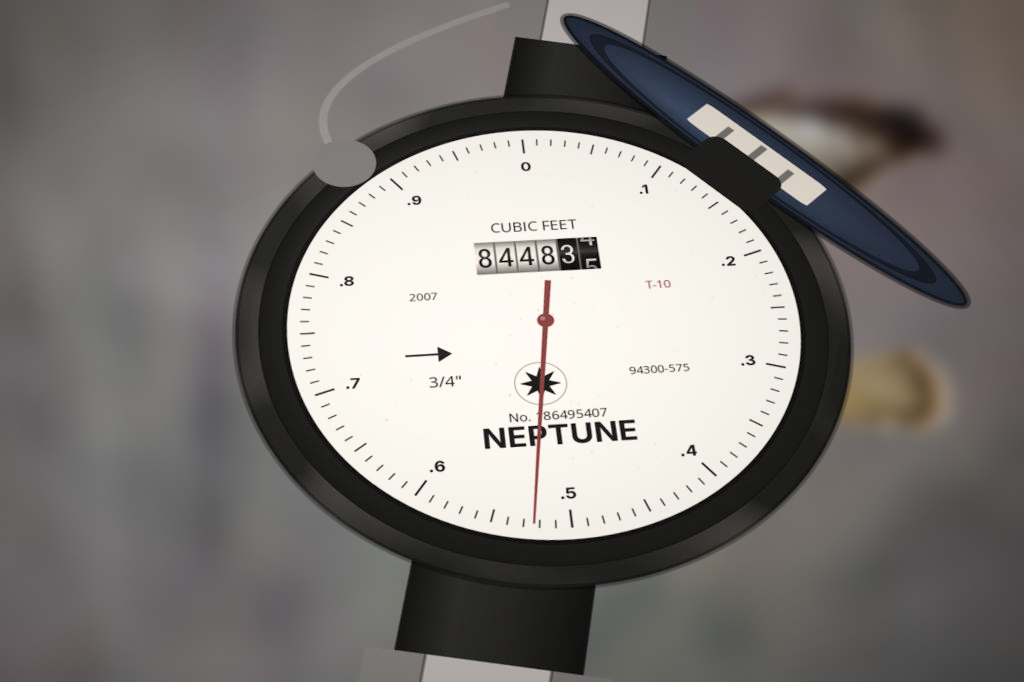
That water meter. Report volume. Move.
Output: 844834.52 ft³
